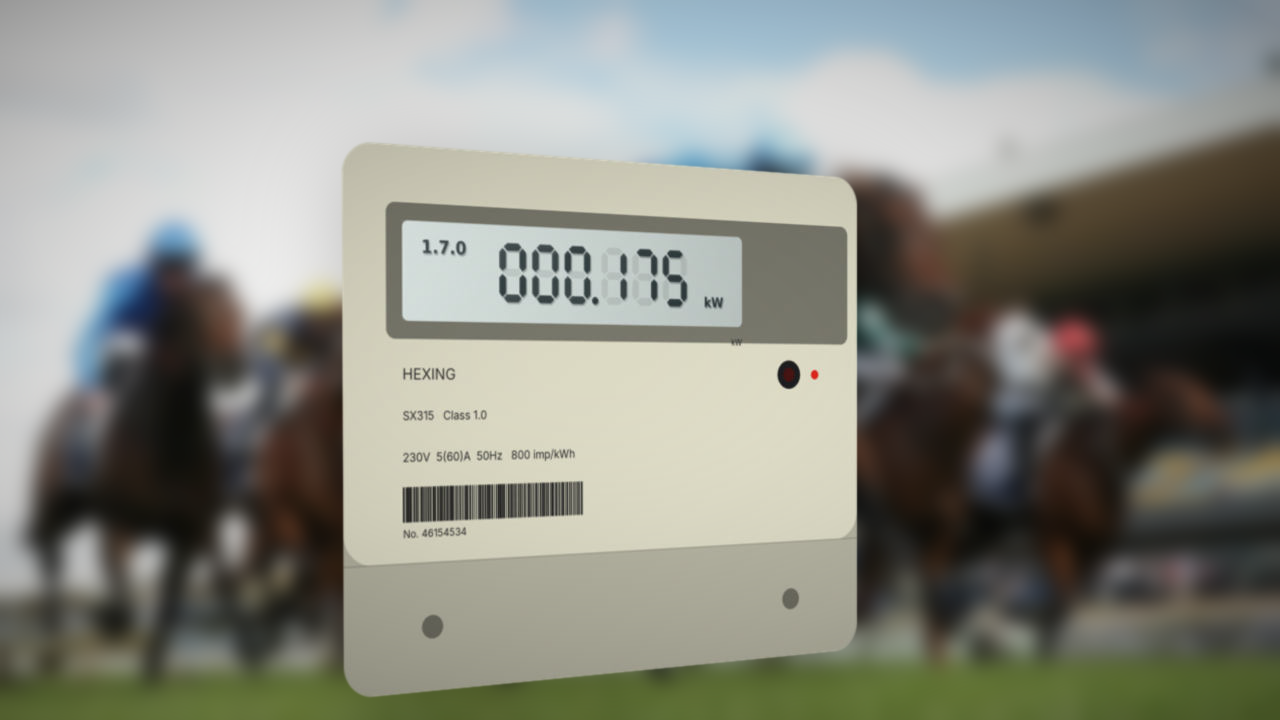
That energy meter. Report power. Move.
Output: 0.175 kW
